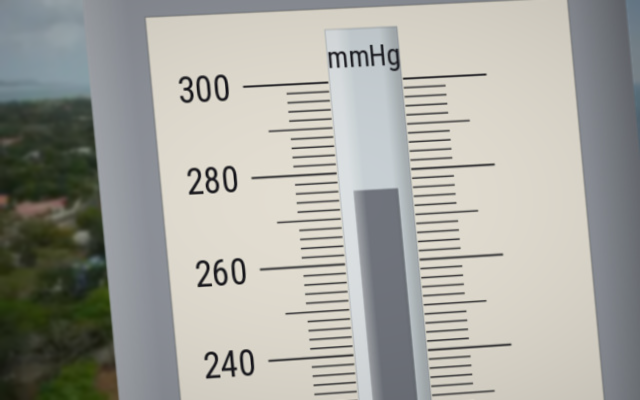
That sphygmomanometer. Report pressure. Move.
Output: 276 mmHg
